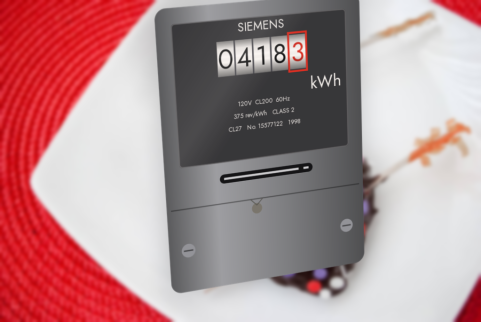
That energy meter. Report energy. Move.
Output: 418.3 kWh
